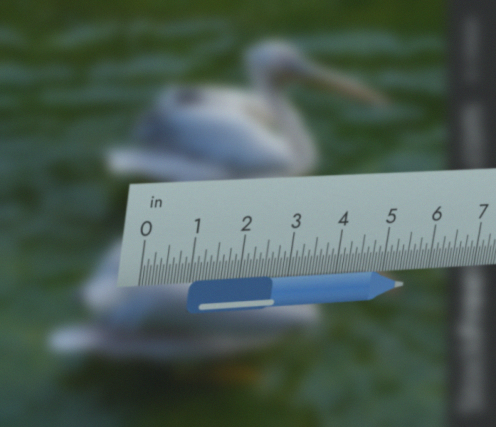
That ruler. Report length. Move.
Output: 4.5 in
